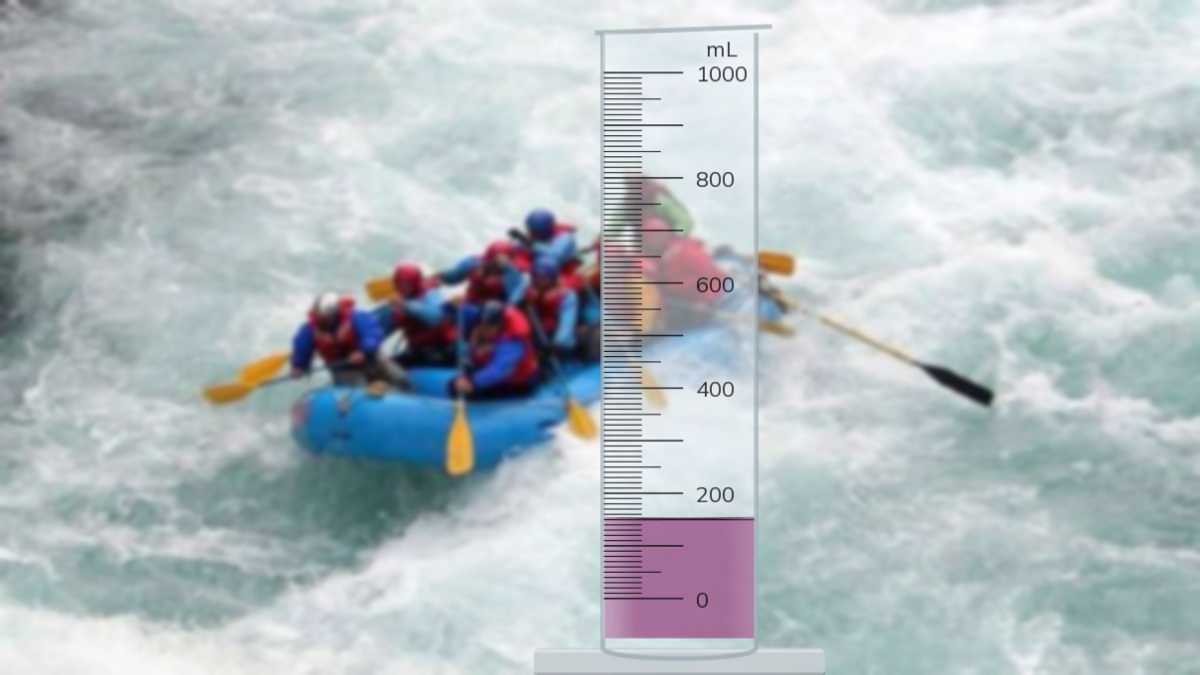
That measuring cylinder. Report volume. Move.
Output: 150 mL
